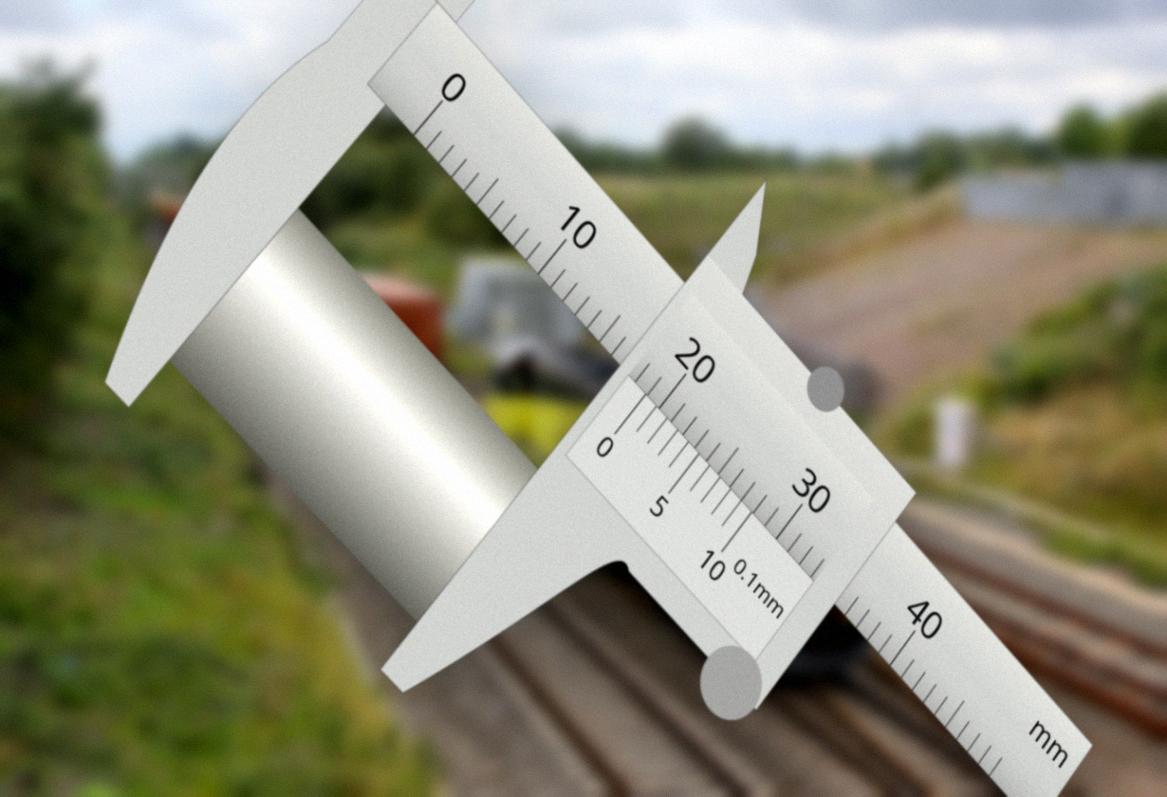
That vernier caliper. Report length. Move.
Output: 18.9 mm
